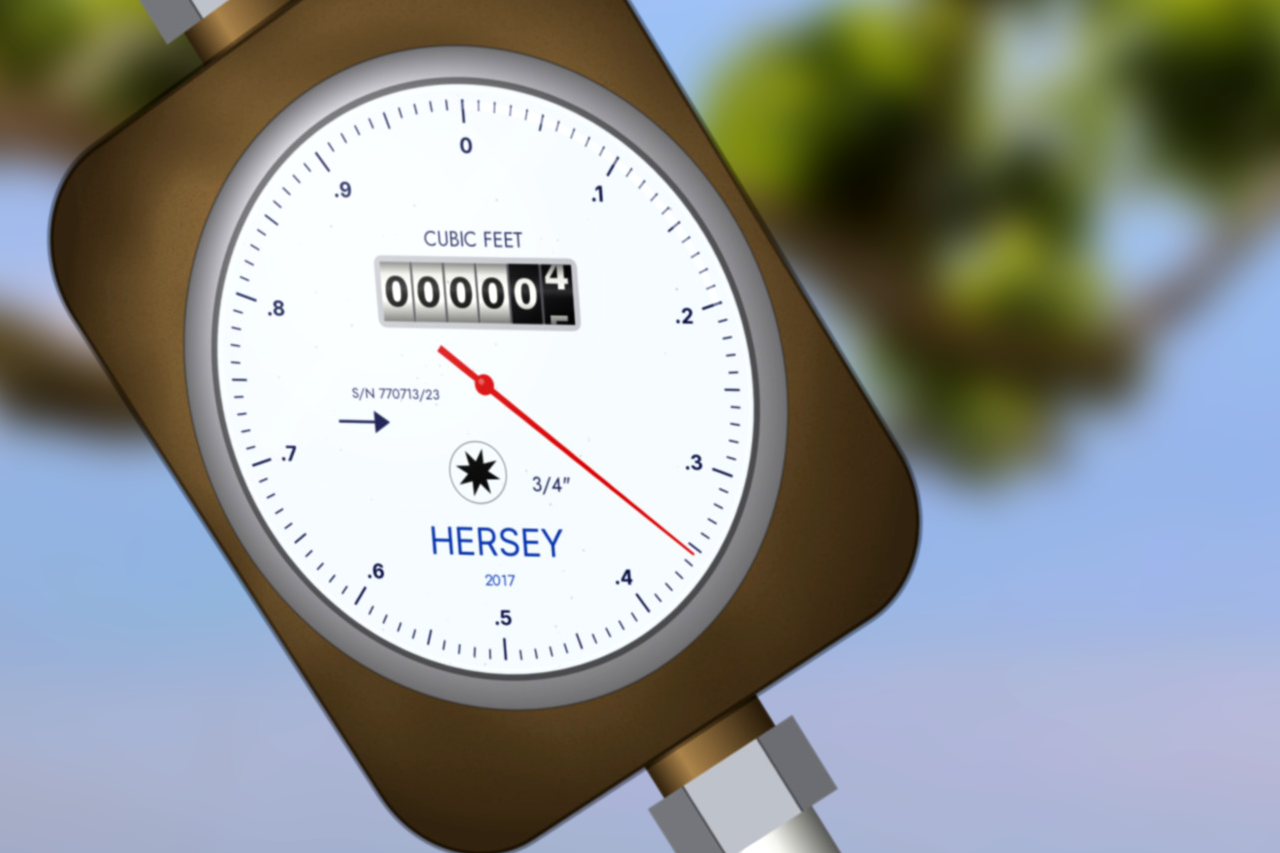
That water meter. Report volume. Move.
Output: 4.35 ft³
